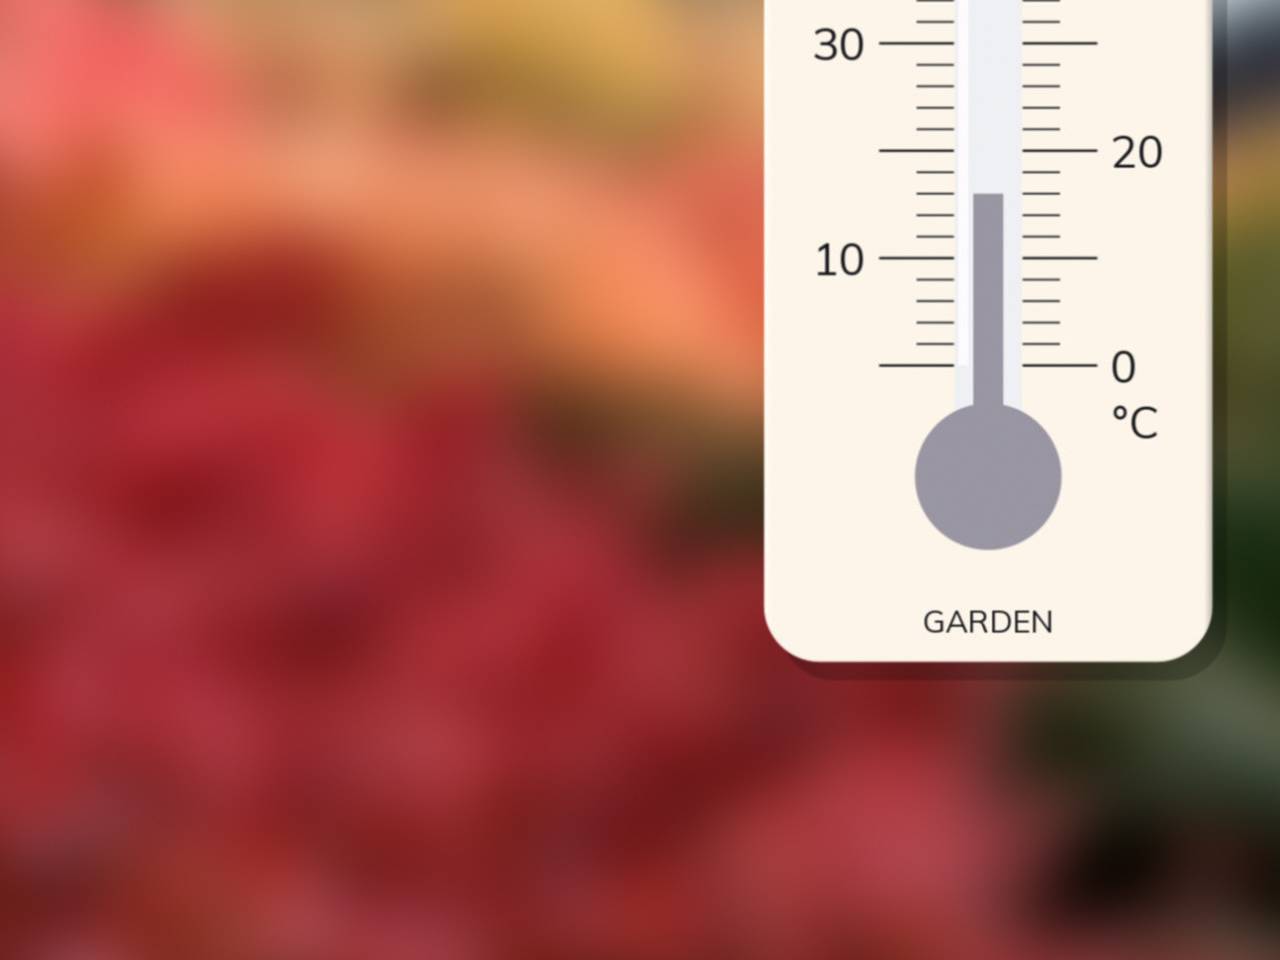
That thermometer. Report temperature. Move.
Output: 16 °C
